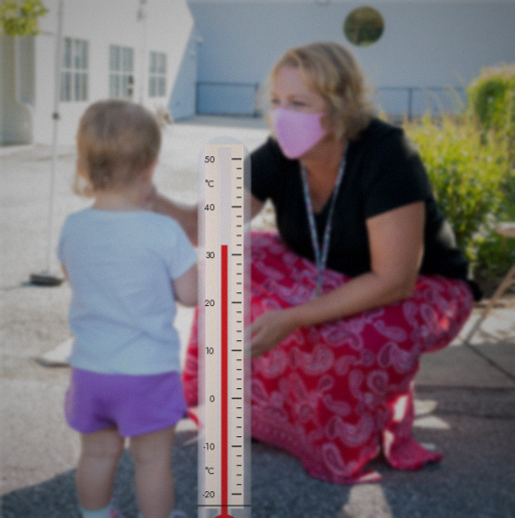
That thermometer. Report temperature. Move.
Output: 32 °C
